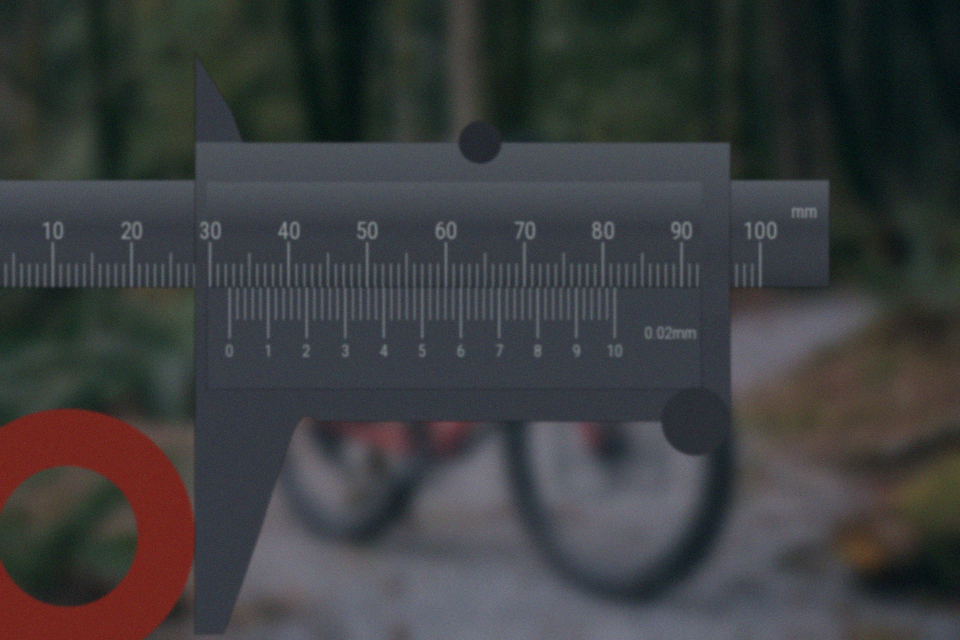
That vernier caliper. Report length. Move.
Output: 32.5 mm
